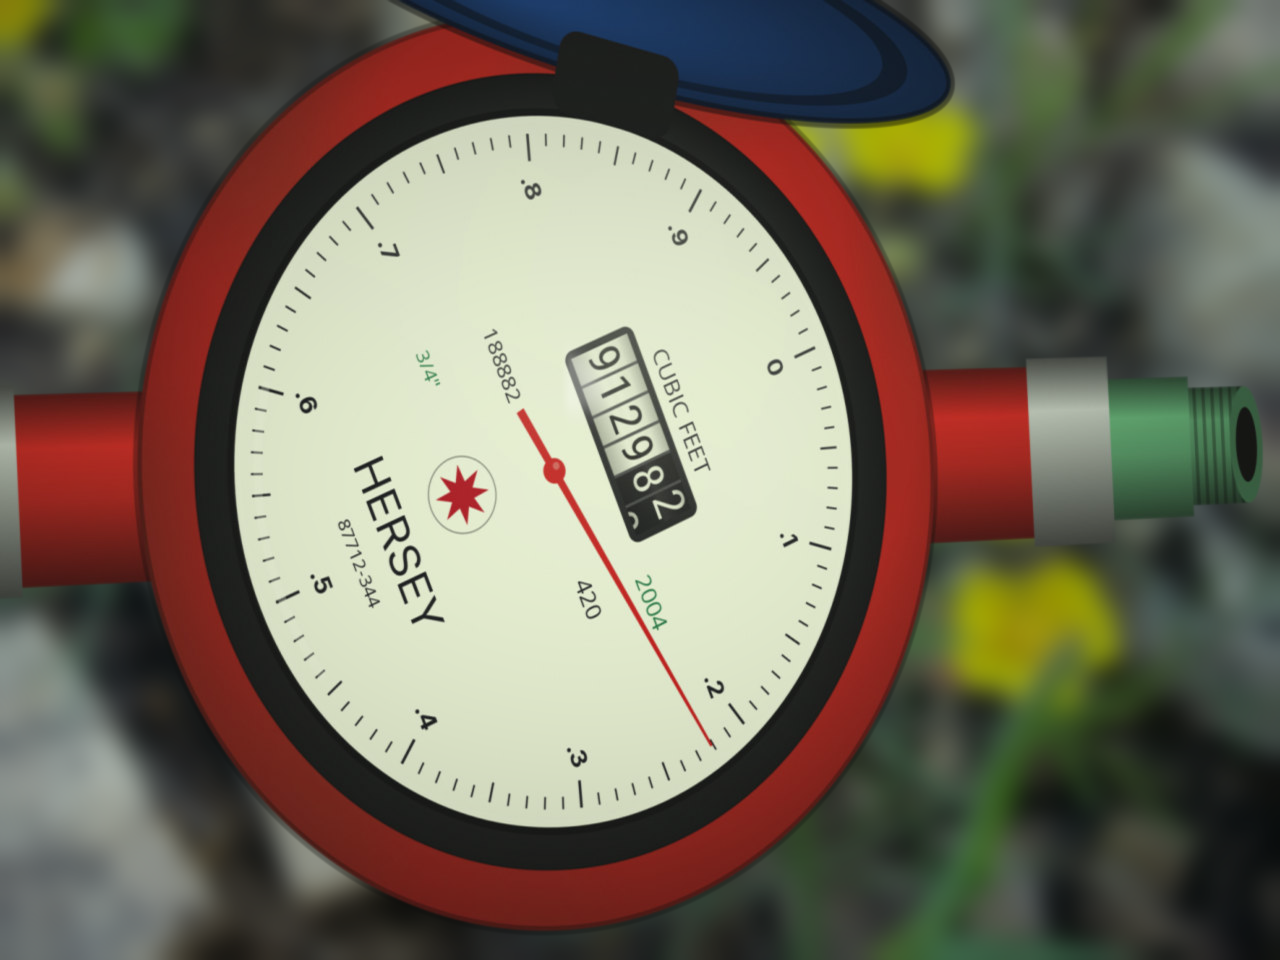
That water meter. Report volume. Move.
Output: 912982.22 ft³
